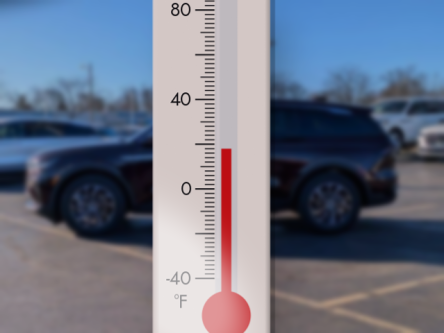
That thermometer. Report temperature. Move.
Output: 18 °F
